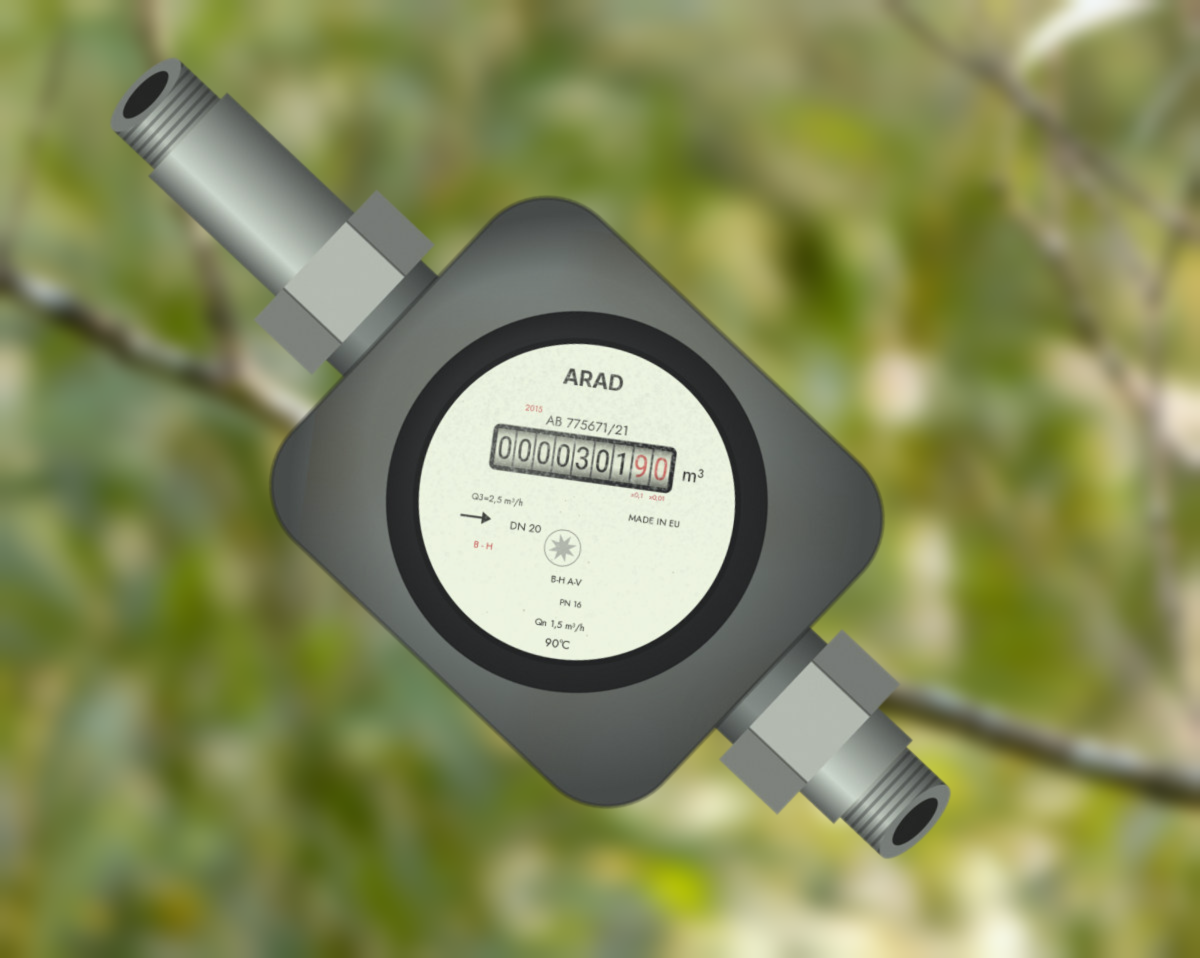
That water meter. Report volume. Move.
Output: 301.90 m³
